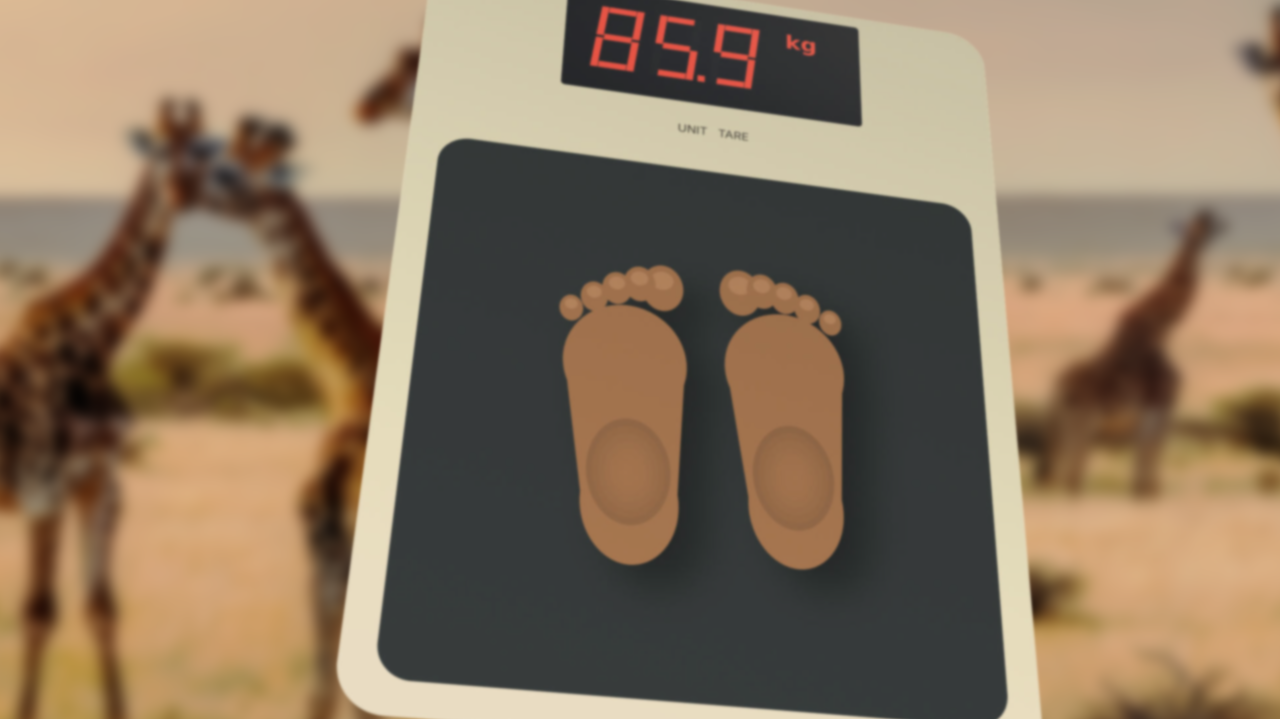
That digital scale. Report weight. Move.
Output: 85.9 kg
